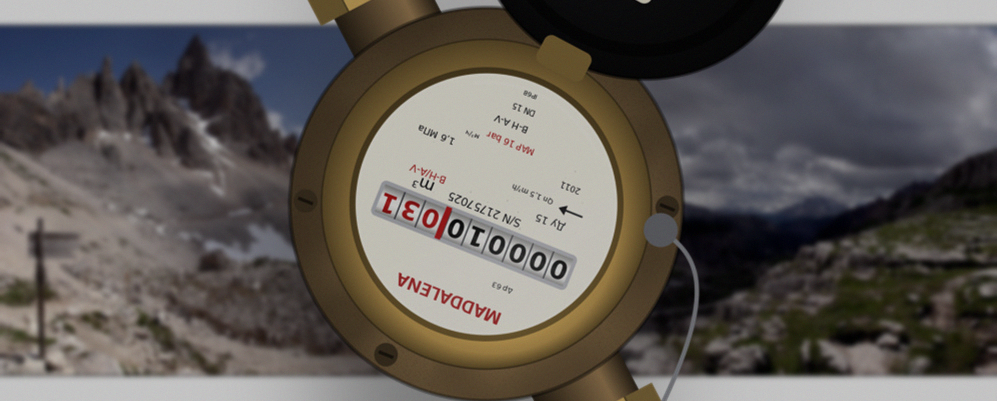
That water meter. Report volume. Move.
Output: 10.031 m³
